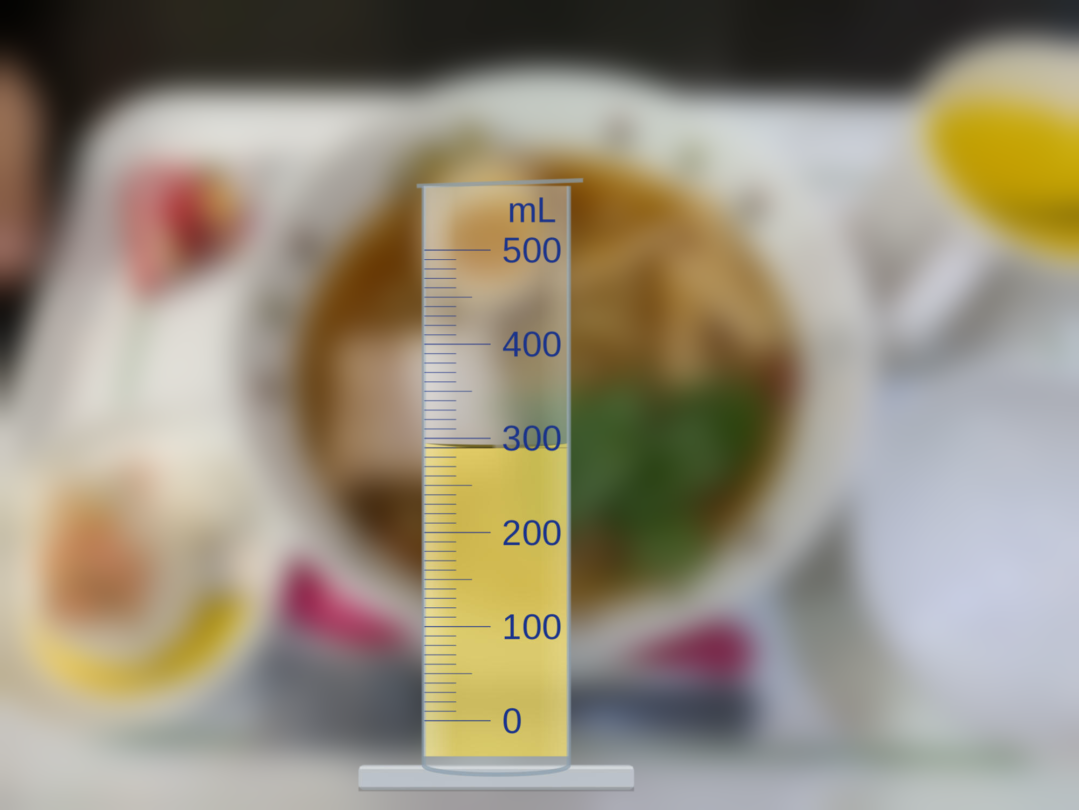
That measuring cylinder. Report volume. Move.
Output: 290 mL
